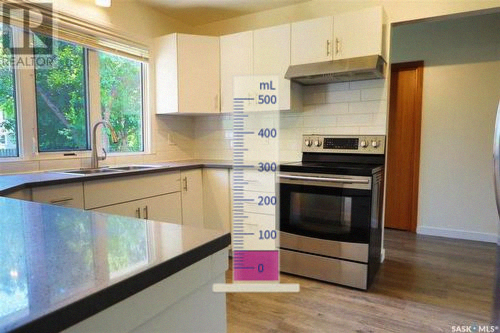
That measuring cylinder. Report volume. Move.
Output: 50 mL
